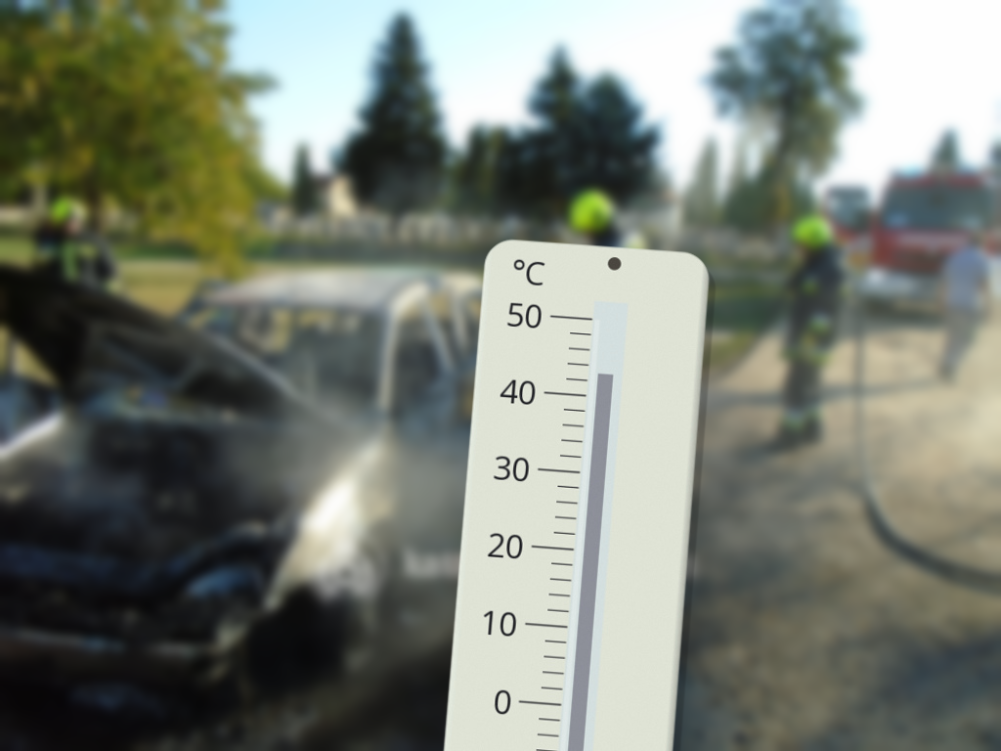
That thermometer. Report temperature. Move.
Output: 43 °C
